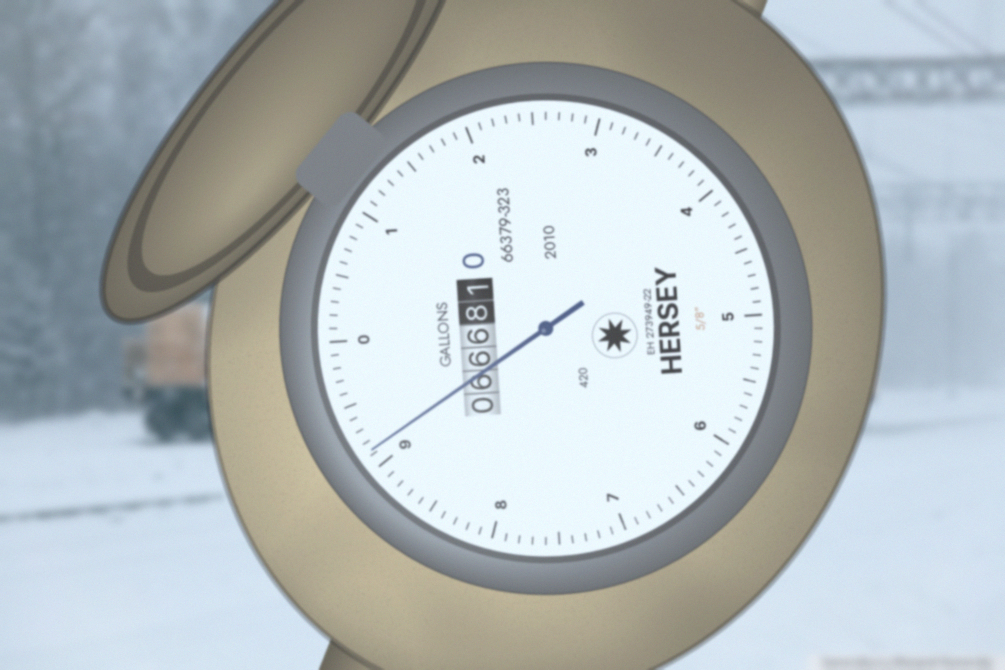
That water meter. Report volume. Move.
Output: 666809.1 gal
